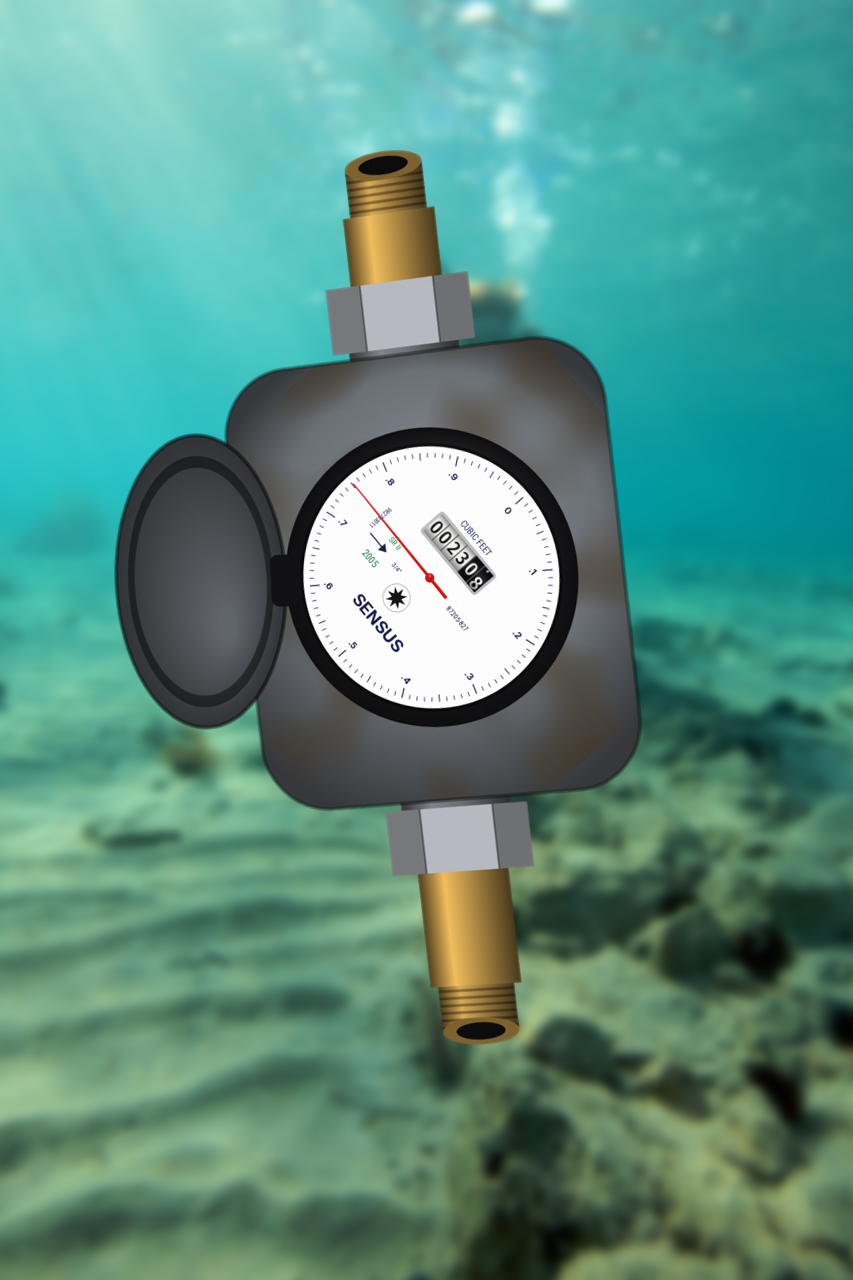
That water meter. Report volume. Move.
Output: 2307.75 ft³
